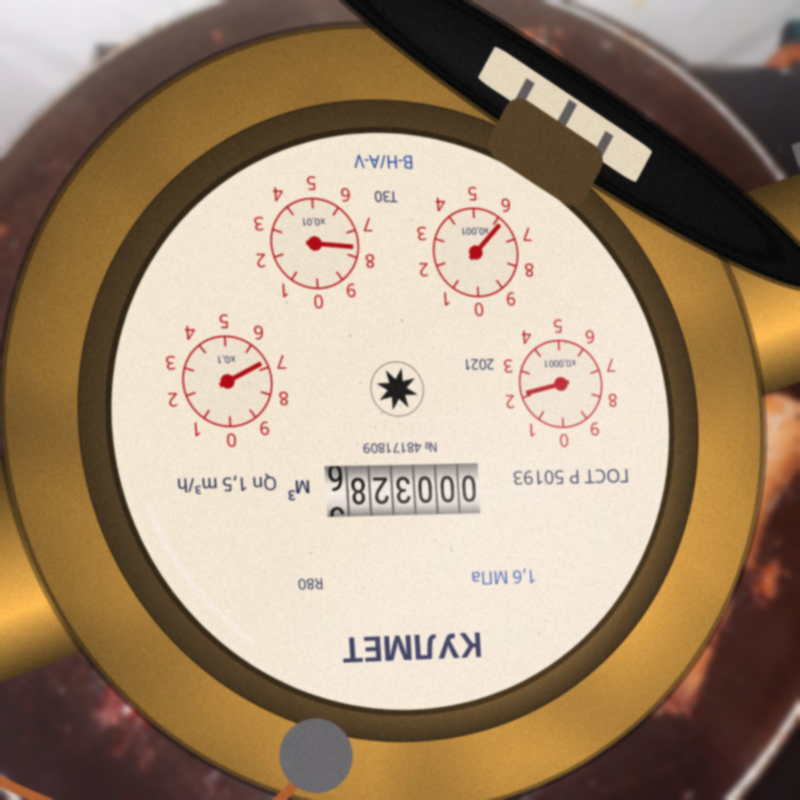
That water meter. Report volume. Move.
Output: 3285.6762 m³
